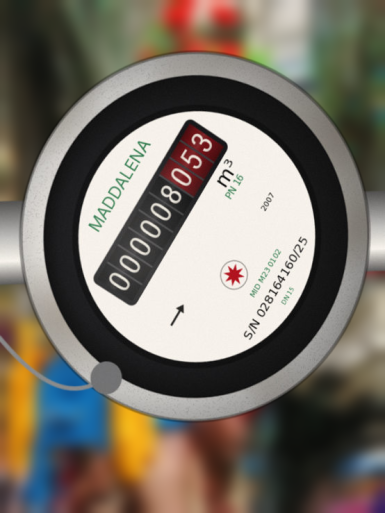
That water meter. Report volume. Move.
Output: 8.053 m³
